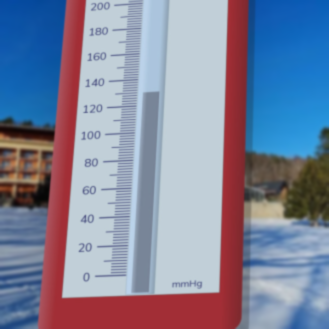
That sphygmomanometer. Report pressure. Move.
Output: 130 mmHg
